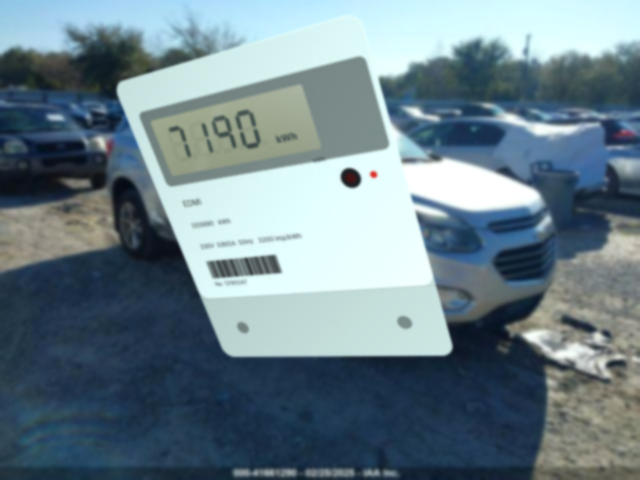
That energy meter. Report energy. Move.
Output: 7190 kWh
